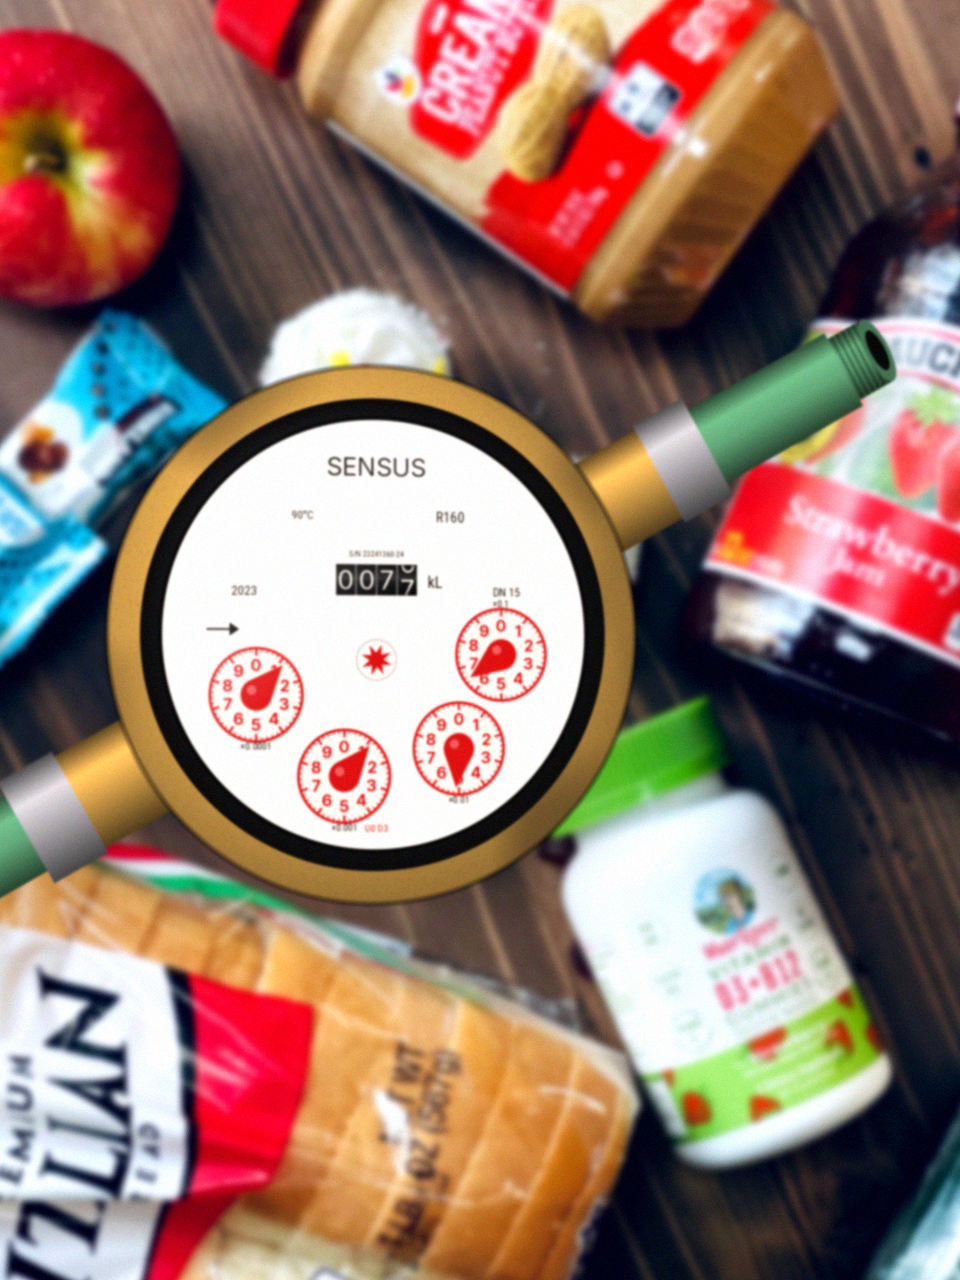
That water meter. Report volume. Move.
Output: 76.6511 kL
